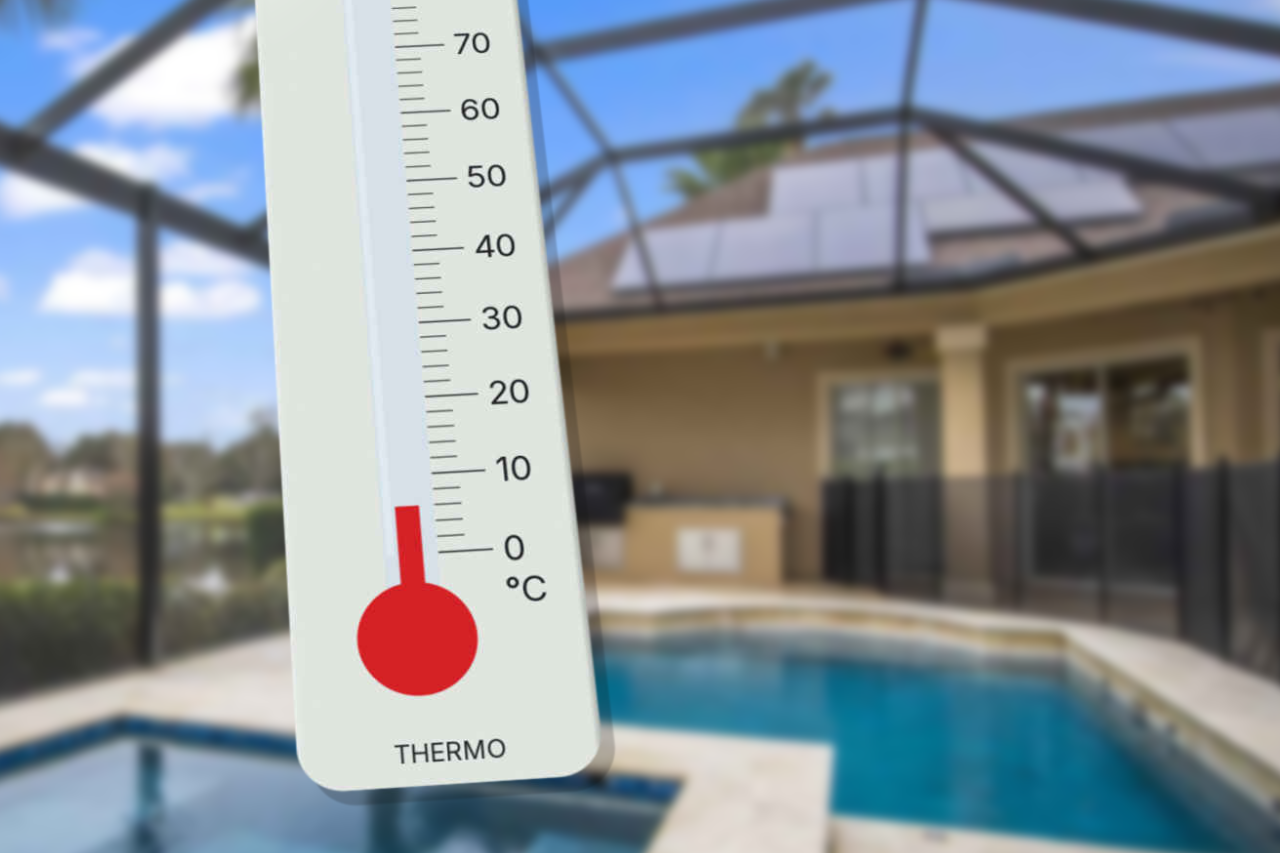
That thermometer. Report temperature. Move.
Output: 6 °C
